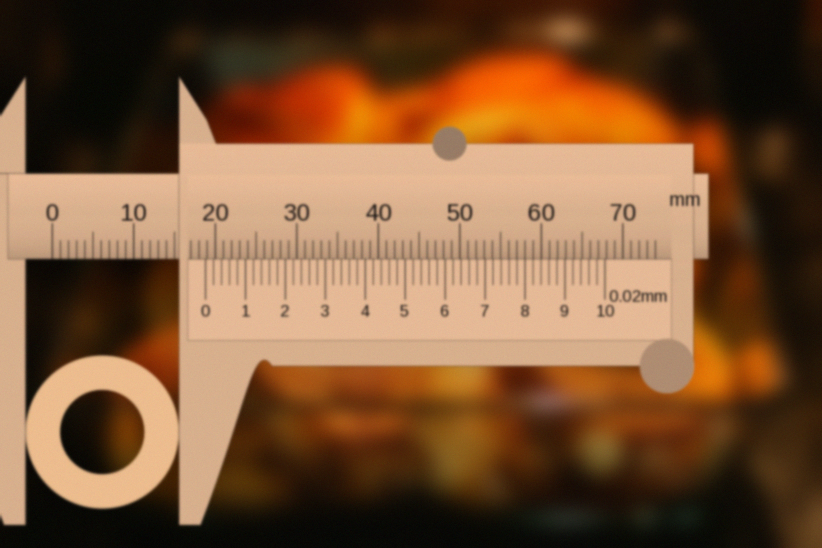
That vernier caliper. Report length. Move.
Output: 18.8 mm
